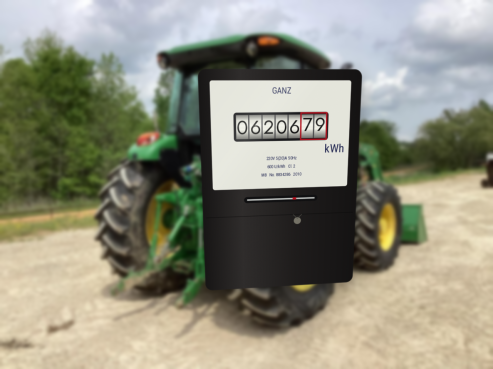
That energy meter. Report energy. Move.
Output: 6206.79 kWh
